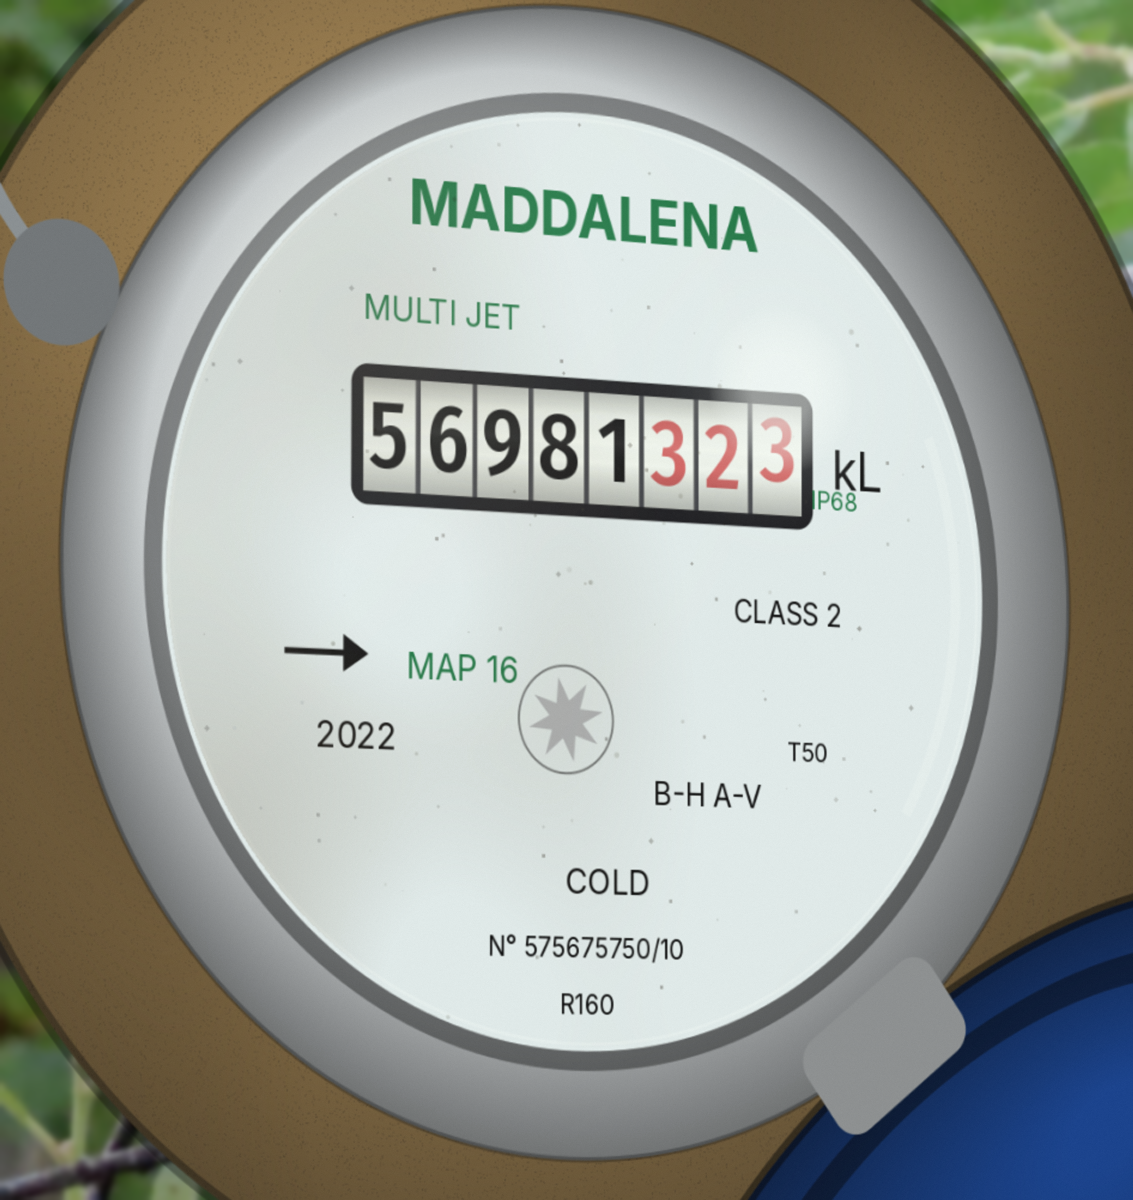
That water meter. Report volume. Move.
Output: 56981.323 kL
